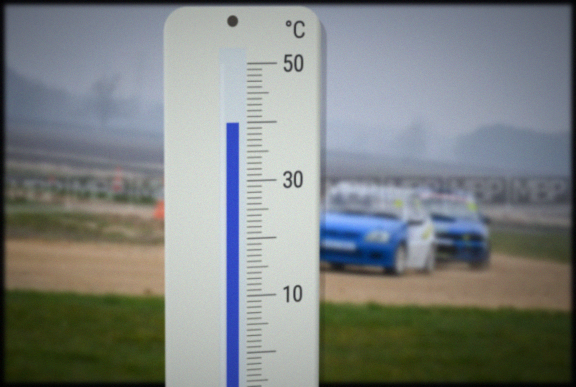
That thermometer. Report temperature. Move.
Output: 40 °C
